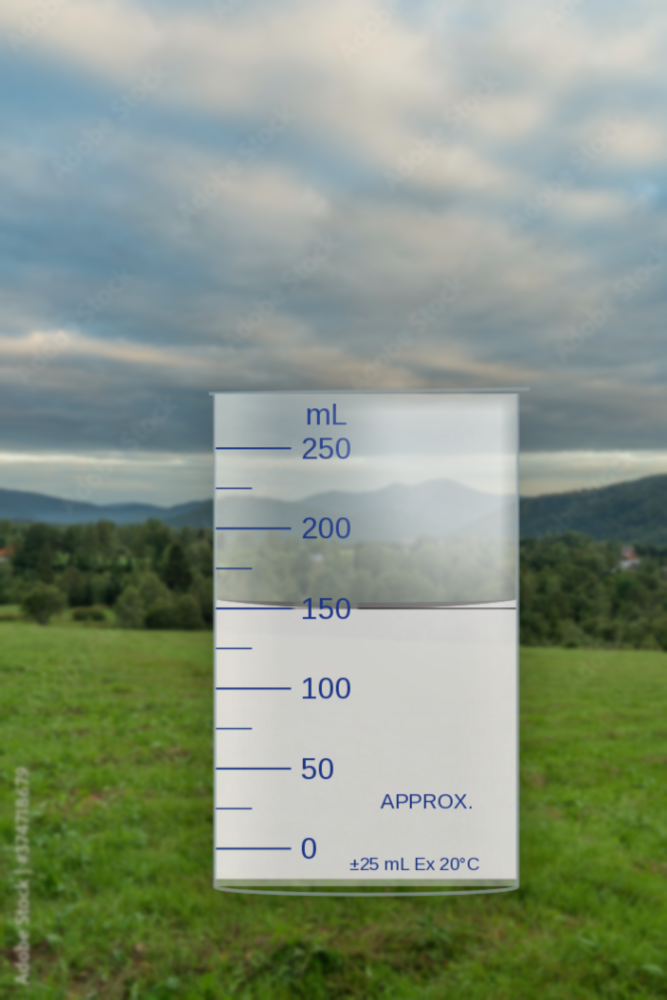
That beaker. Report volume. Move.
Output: 150 mL
